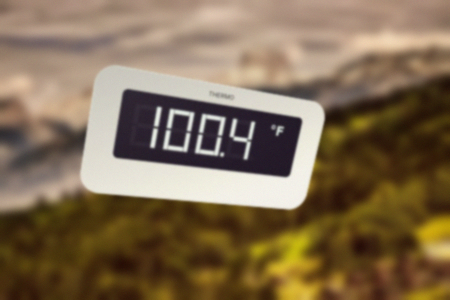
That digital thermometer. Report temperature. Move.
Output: 100.4 °F
